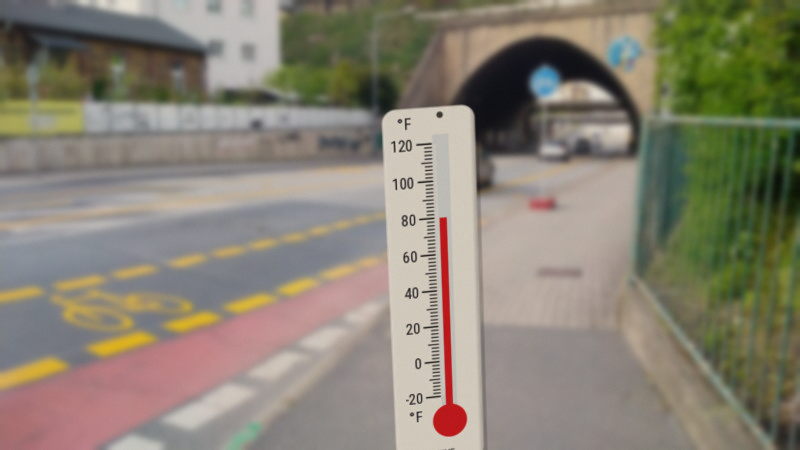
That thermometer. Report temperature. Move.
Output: 80 °F
